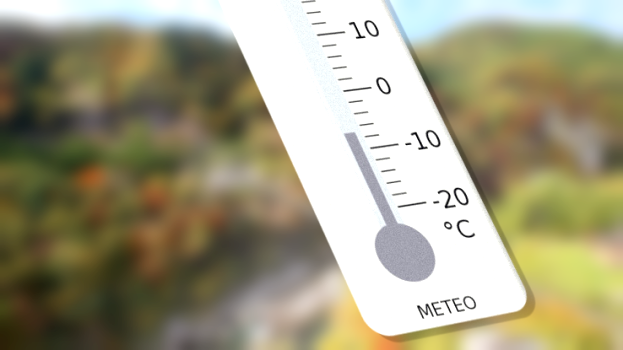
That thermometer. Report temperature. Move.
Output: -7 °C
